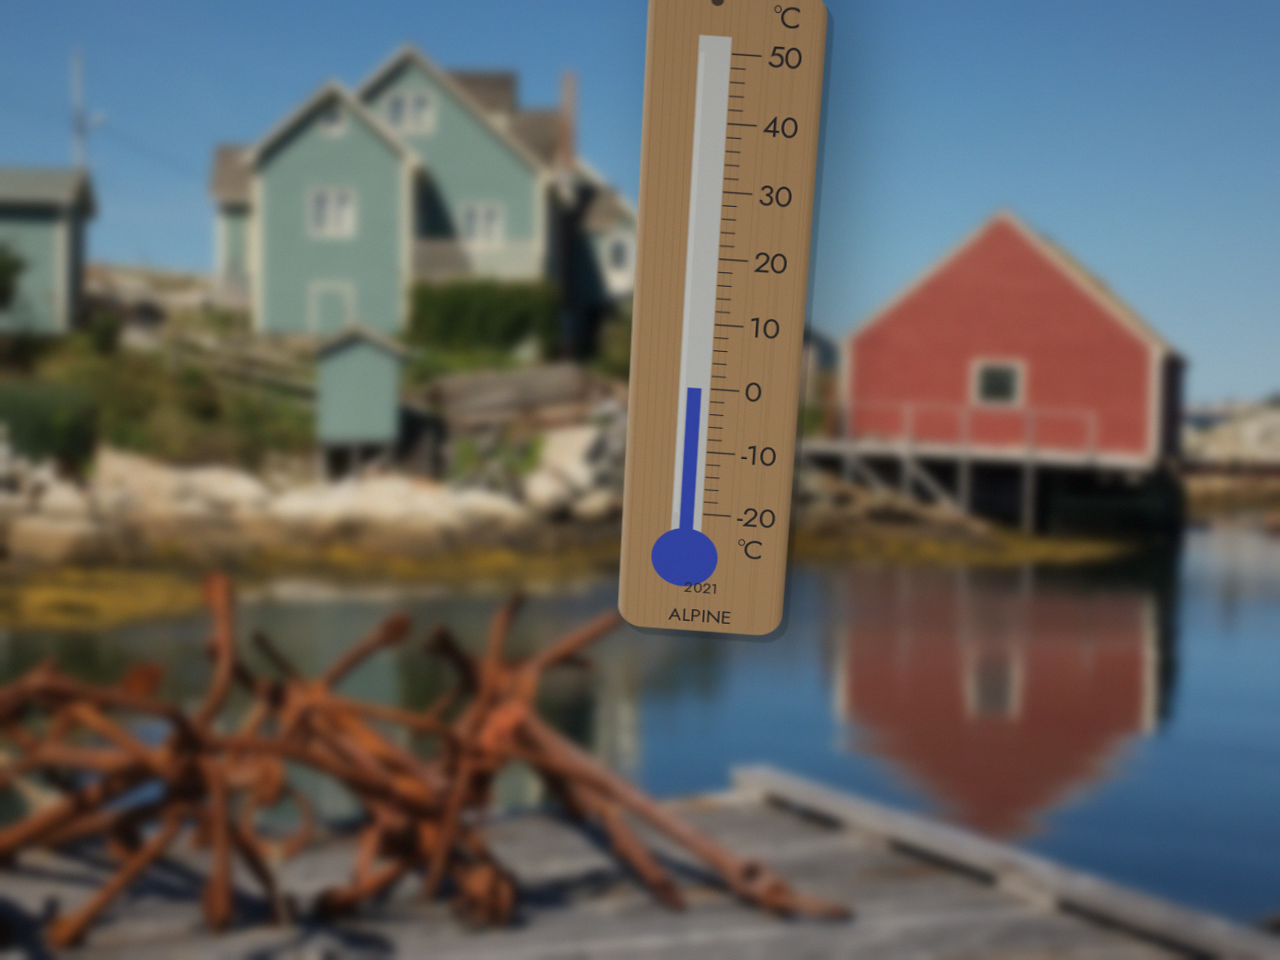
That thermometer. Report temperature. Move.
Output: 0 °C
